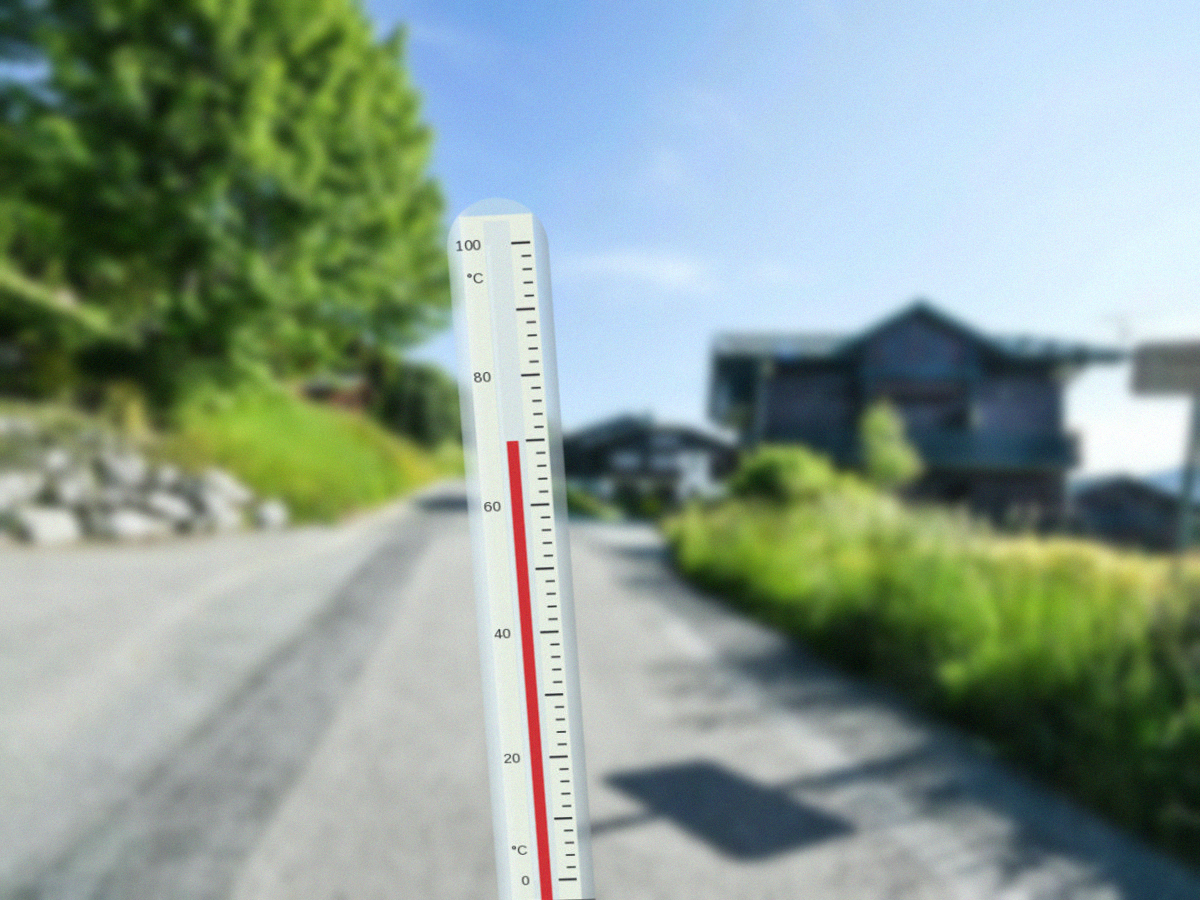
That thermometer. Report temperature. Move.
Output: 70 °C
